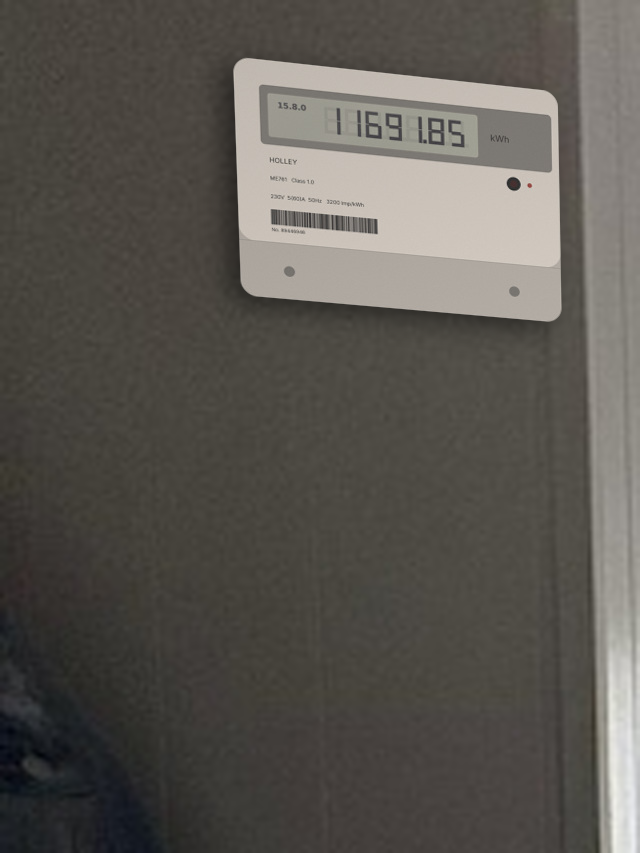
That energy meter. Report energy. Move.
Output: 11691.85 kWh
